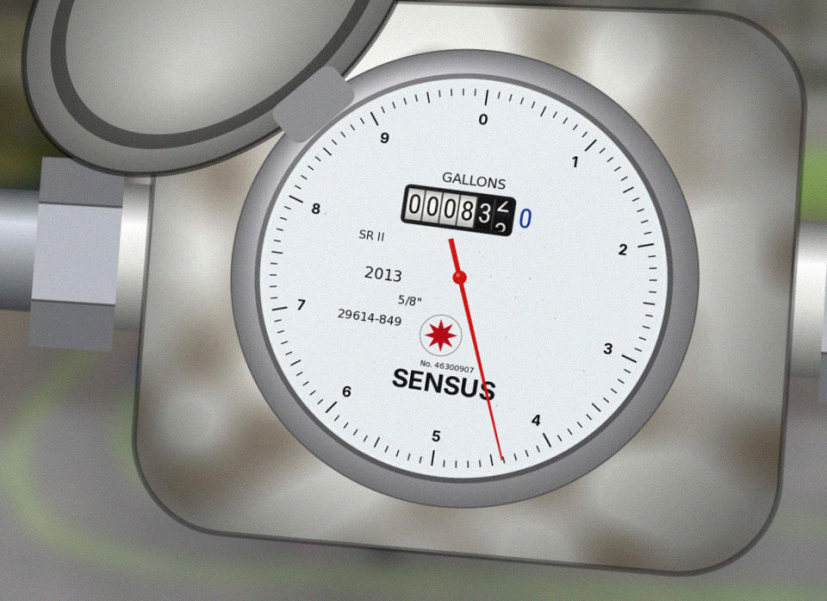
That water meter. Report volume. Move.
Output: 8324.4 gal
